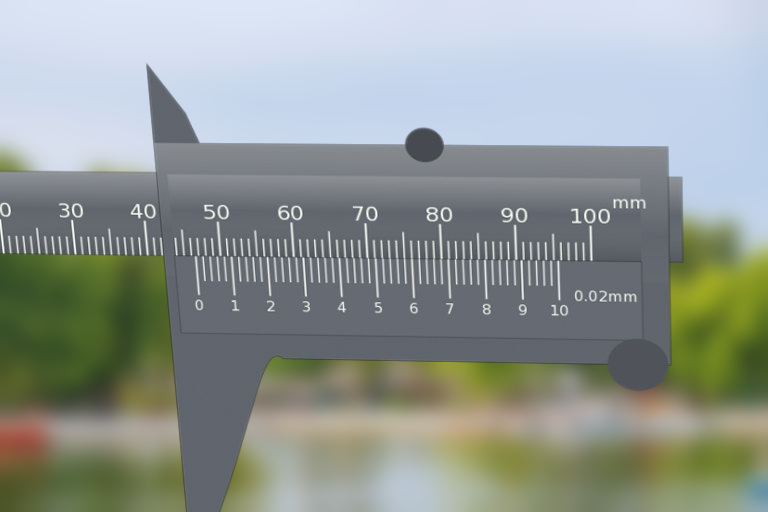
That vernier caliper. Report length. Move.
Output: 46.6 mm
